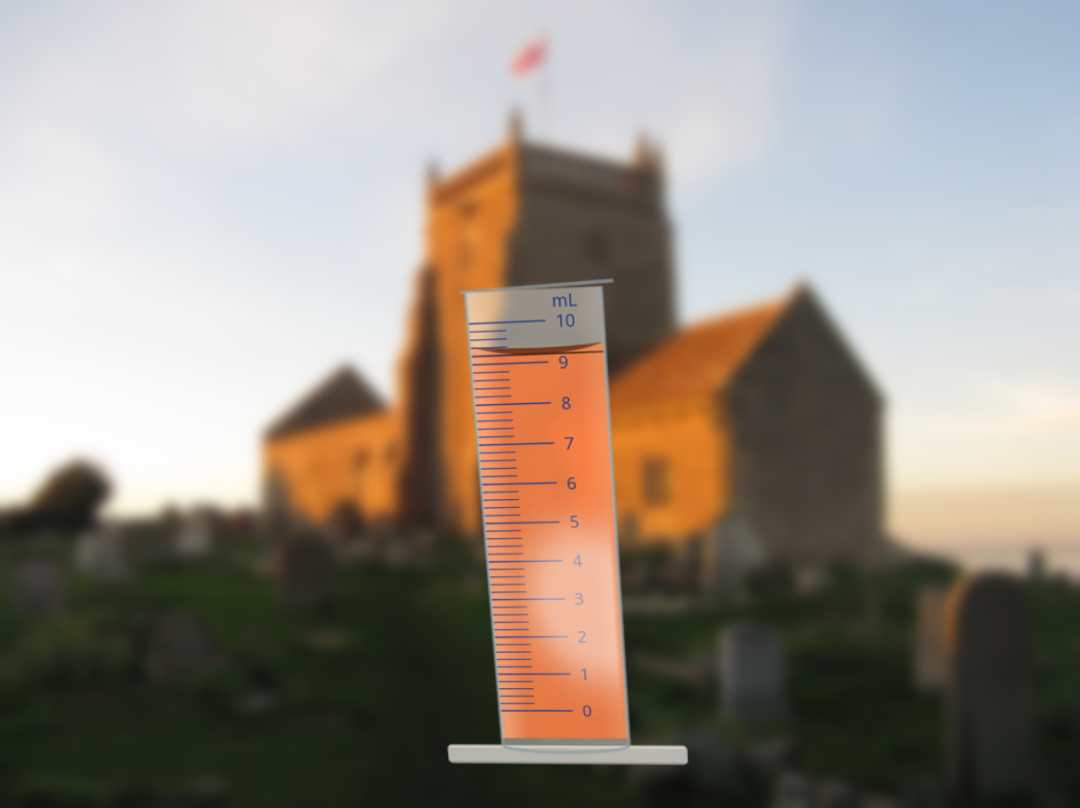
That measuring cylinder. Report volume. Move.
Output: 9.2 mL
